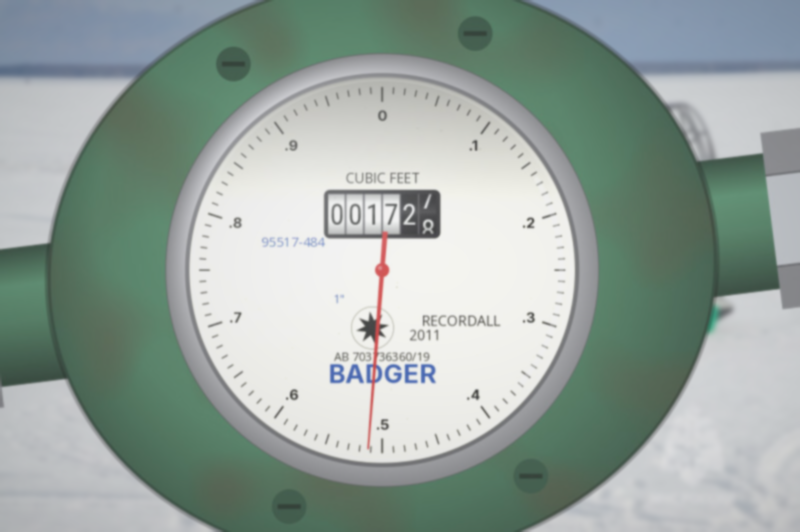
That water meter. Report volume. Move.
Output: 1727.51 ft³
